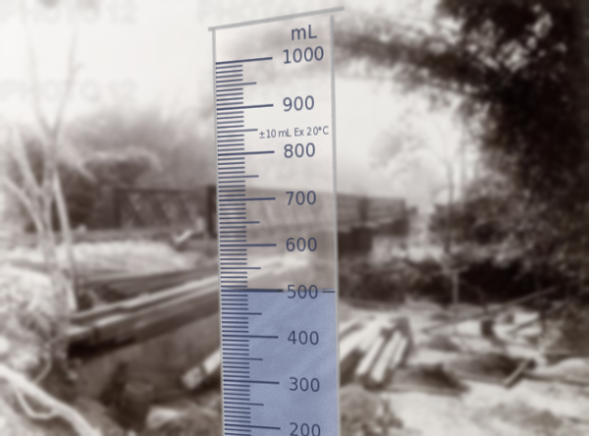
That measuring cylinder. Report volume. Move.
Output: 500 mL
